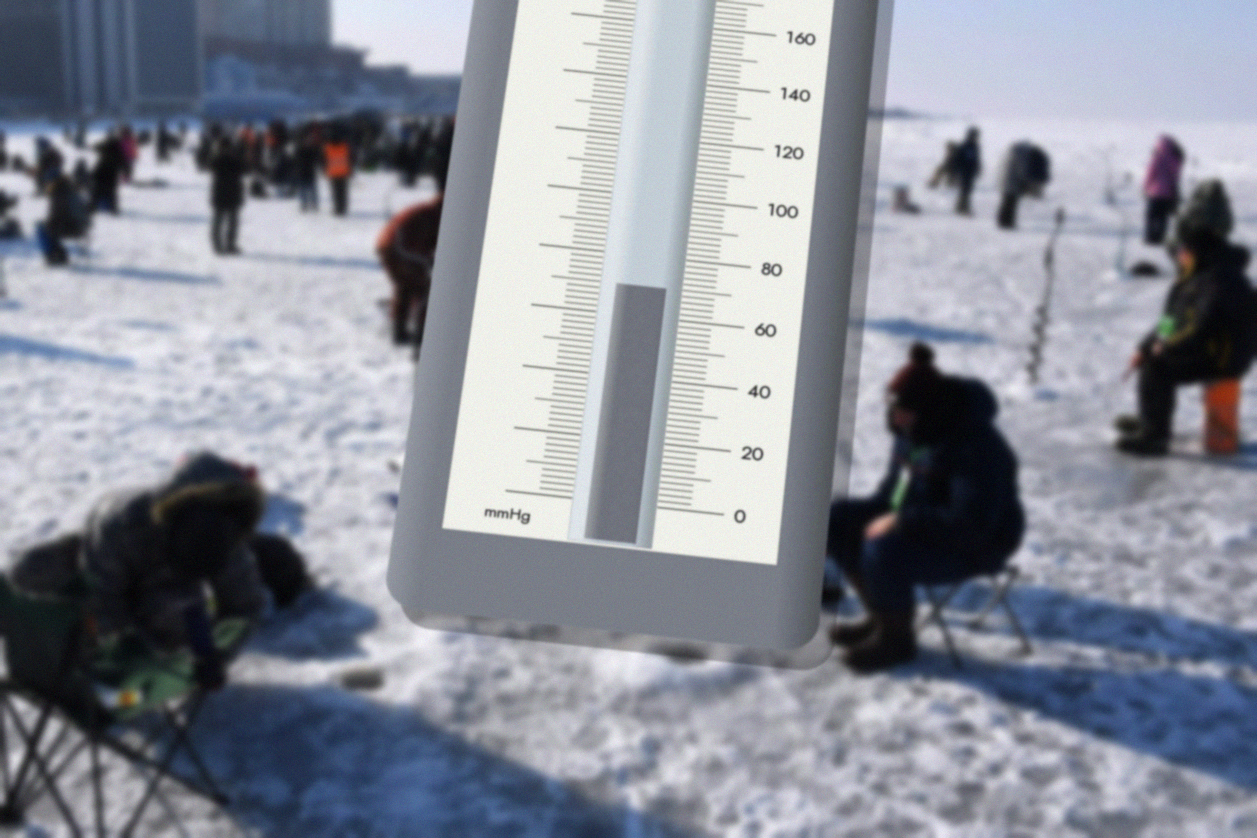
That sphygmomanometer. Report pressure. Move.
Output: 70 mmHg
